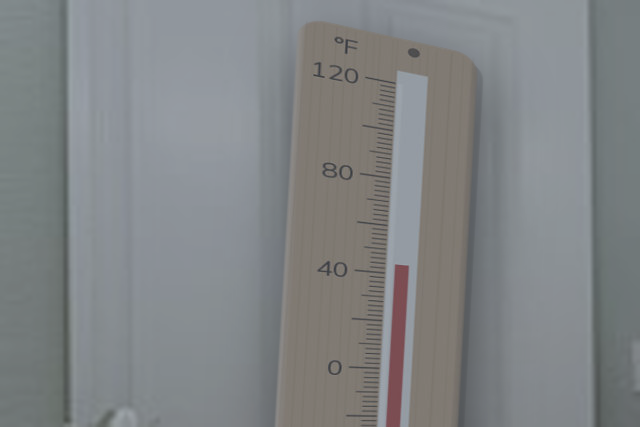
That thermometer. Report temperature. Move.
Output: 44 °F
